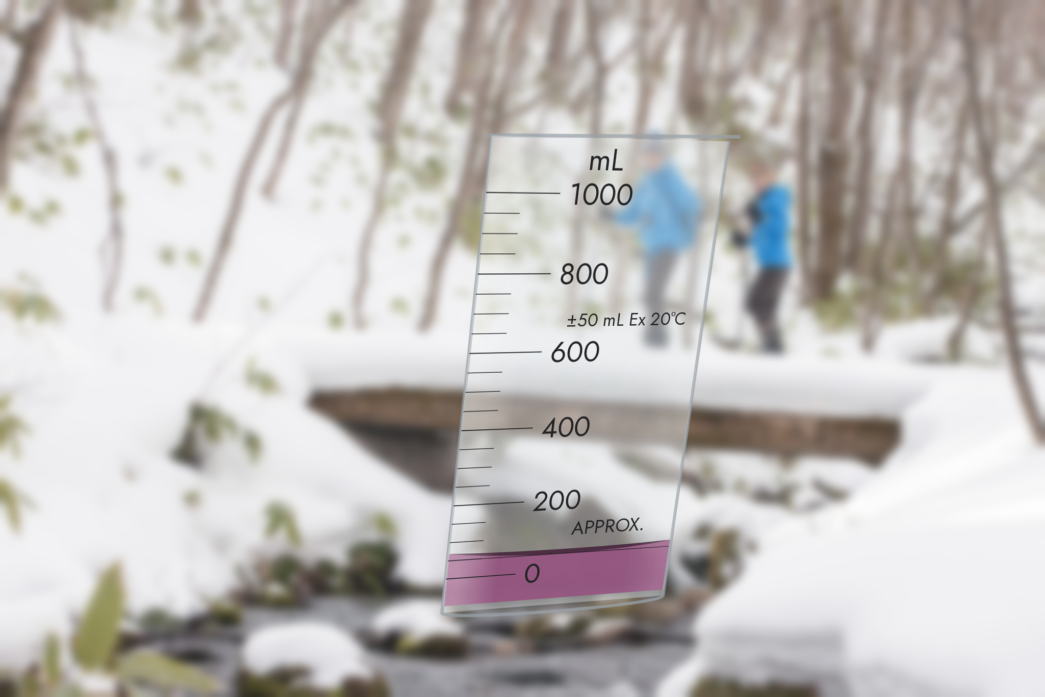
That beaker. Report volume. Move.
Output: 50 mL
